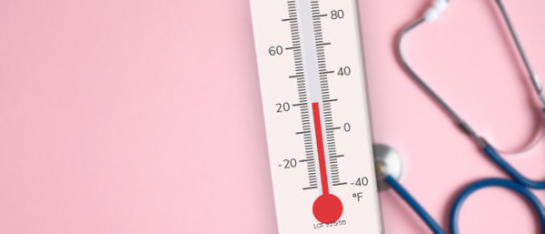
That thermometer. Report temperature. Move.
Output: 20 °F
